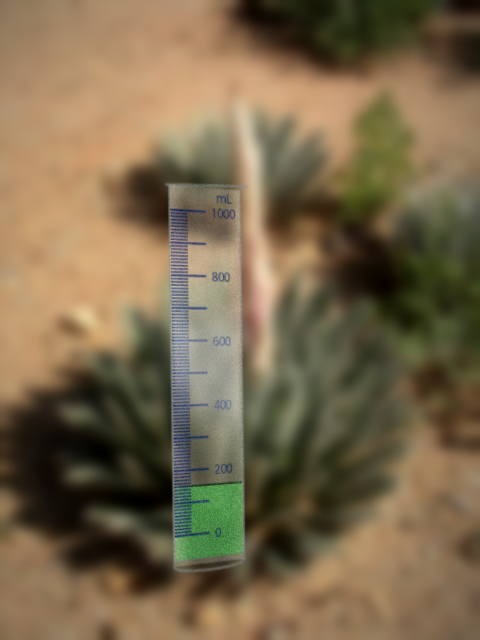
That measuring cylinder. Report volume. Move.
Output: 150 mL
